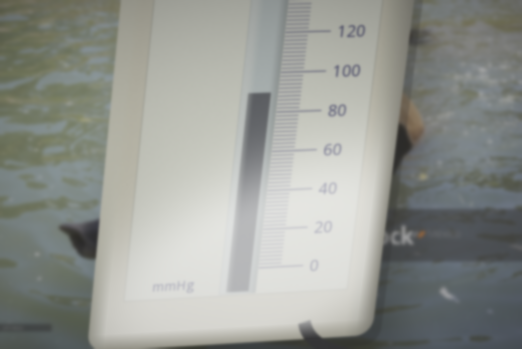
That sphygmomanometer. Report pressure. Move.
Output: 90 mmHg
